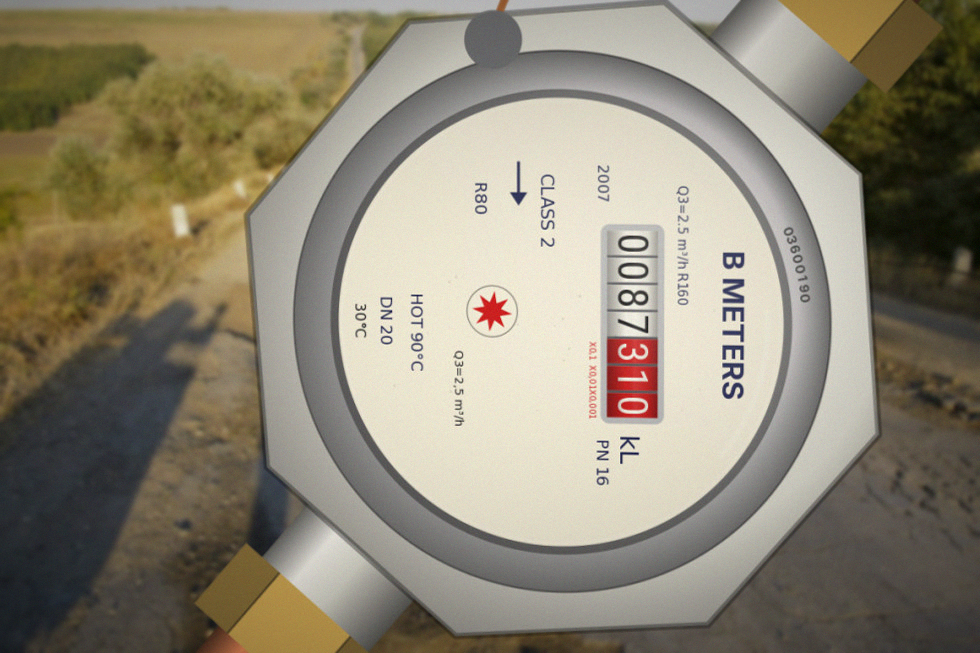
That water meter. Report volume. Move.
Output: 87.310 kL
